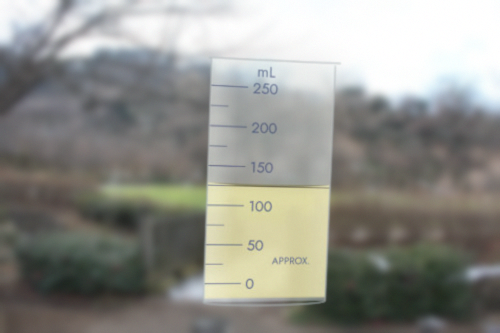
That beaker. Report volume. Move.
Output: 125 mL
